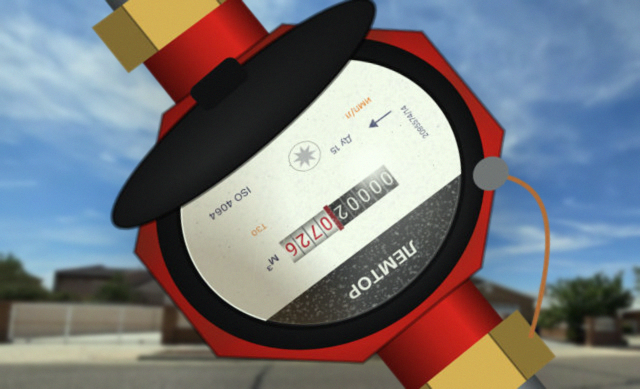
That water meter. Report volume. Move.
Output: 2.0726 m³
